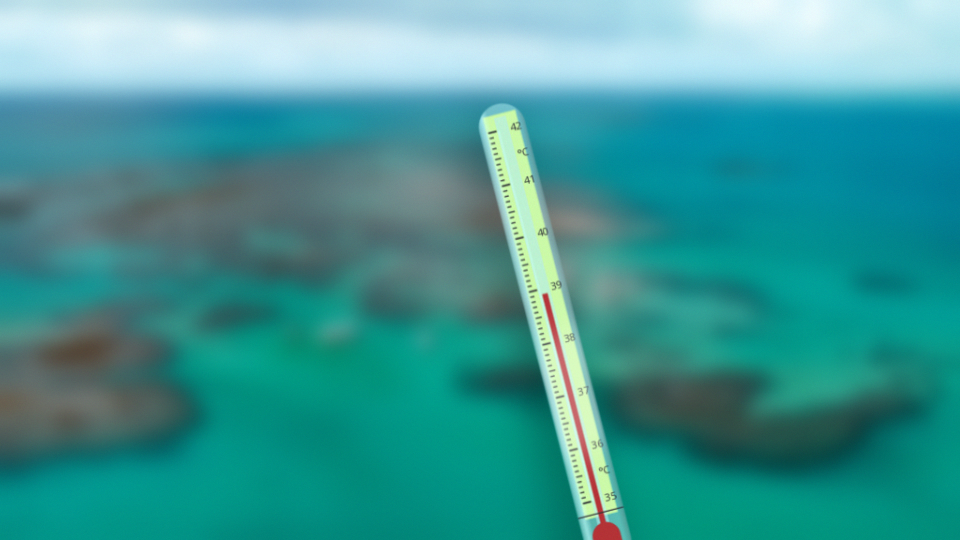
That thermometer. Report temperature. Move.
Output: 38.9 °C
